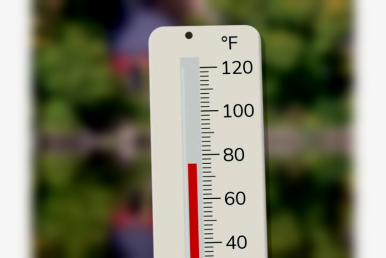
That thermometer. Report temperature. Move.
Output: 76 °F
